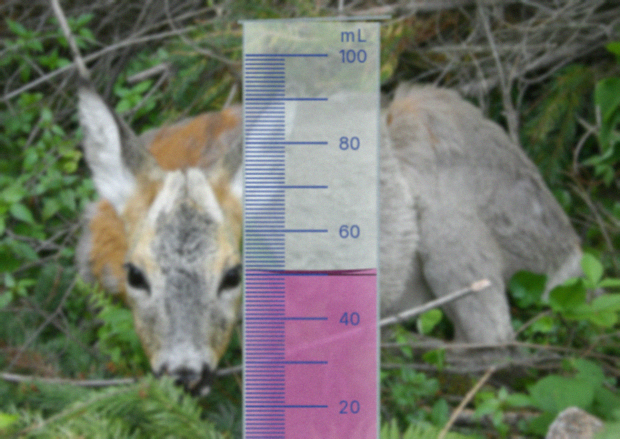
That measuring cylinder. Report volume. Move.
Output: 50 mL
